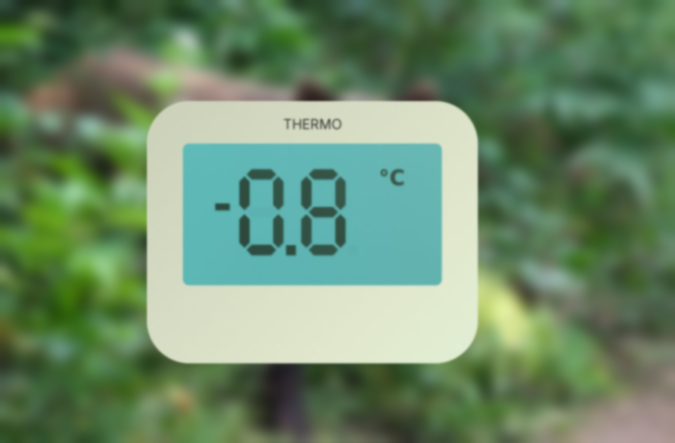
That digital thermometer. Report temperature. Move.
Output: -0.8 °C
